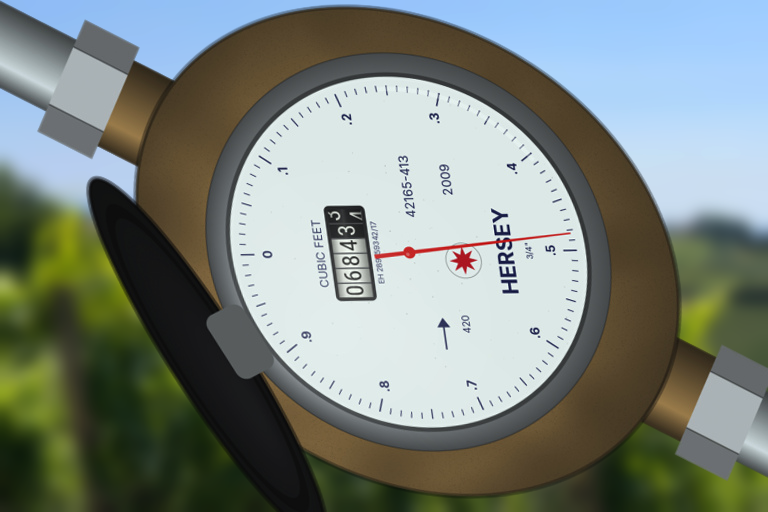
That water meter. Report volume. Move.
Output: 68433.48 ft³
